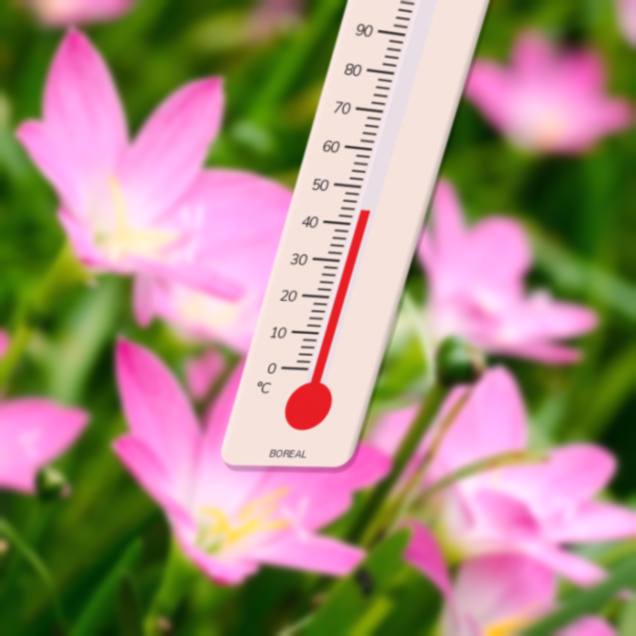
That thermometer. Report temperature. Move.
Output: 44 °C
